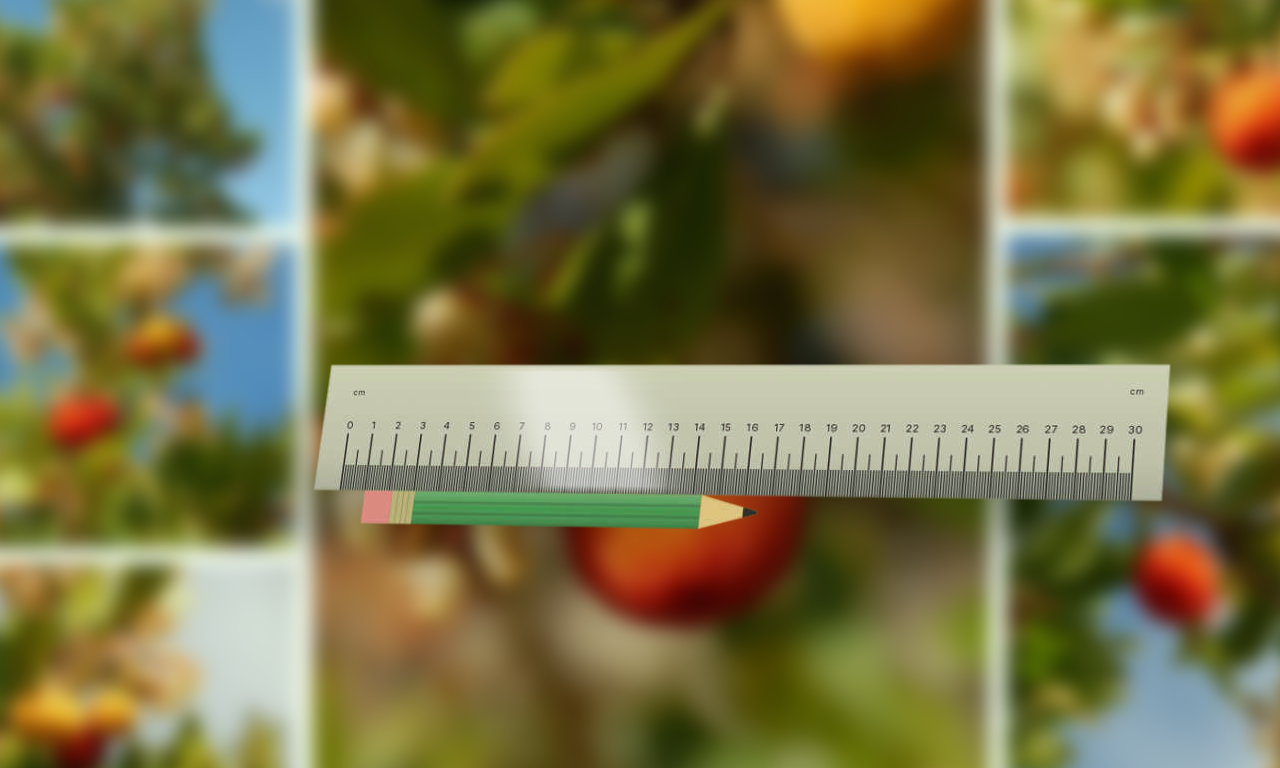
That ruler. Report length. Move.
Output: 15.5 cm
